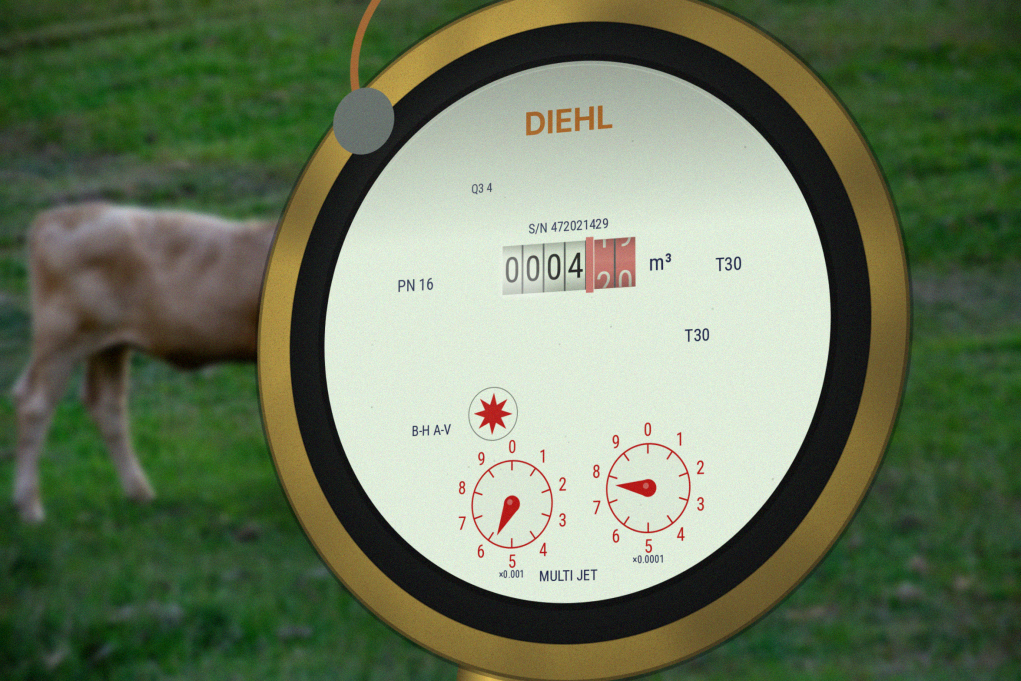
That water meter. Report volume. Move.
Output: 4.1957 m³
